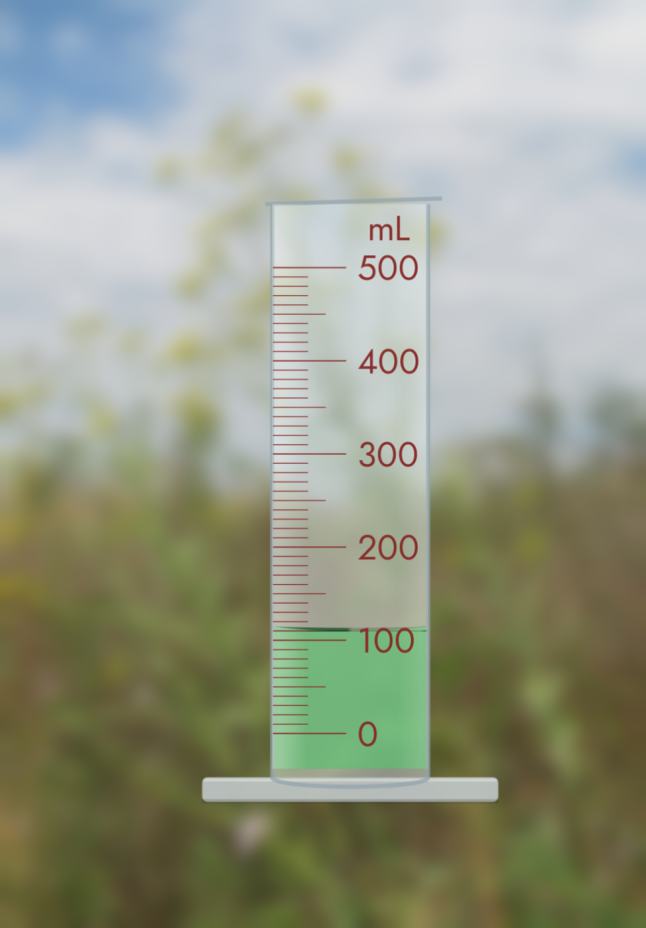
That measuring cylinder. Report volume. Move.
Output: 110 mL
